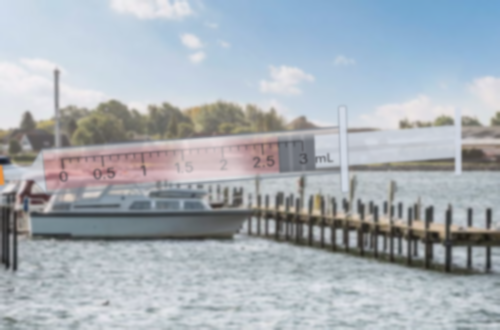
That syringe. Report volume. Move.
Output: 2.7 mL
